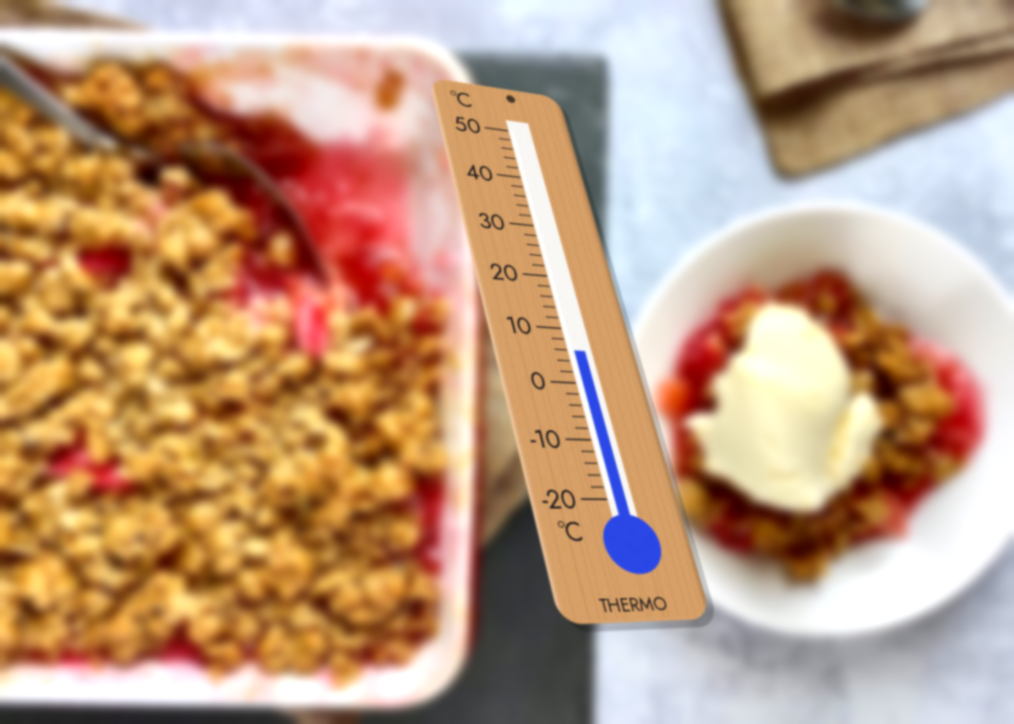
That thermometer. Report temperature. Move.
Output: 6 °C
